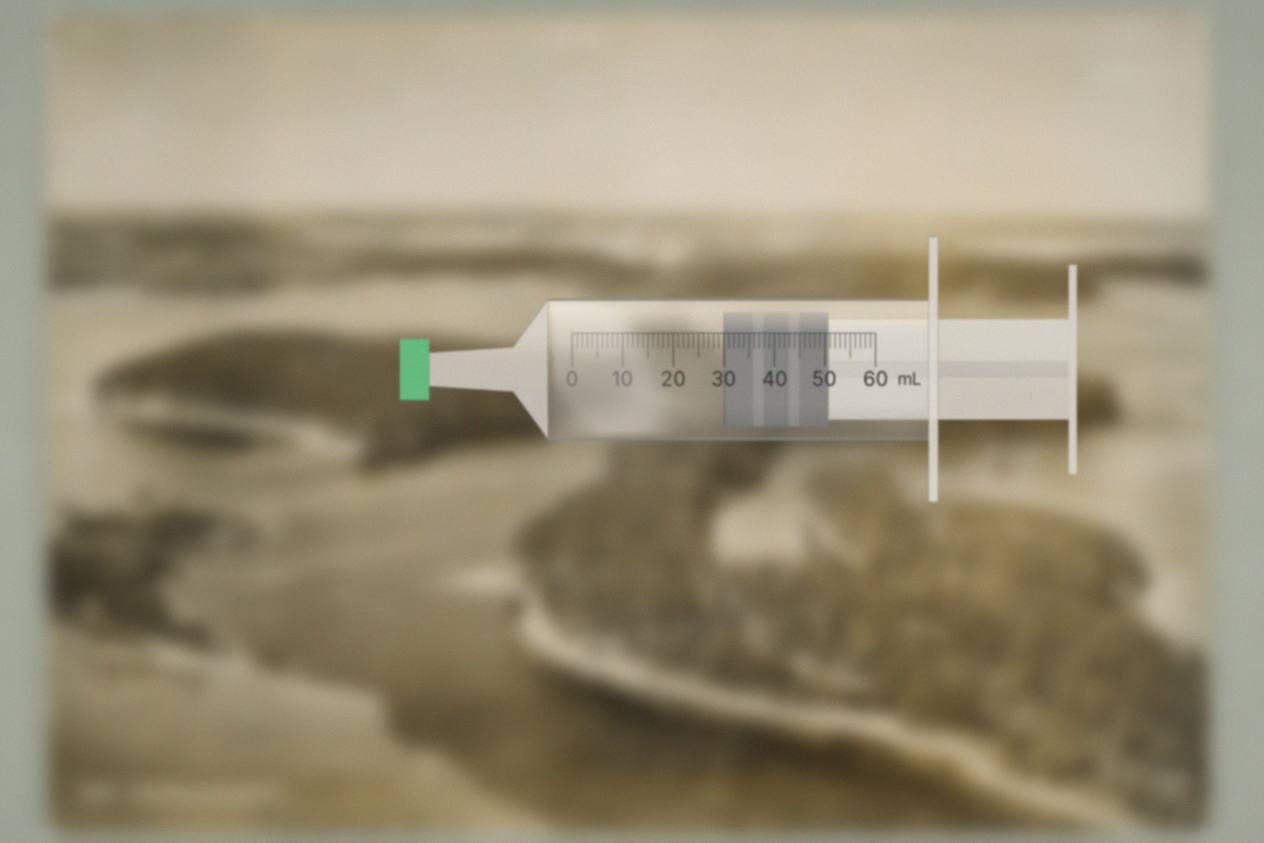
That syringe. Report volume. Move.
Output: 30 mL
